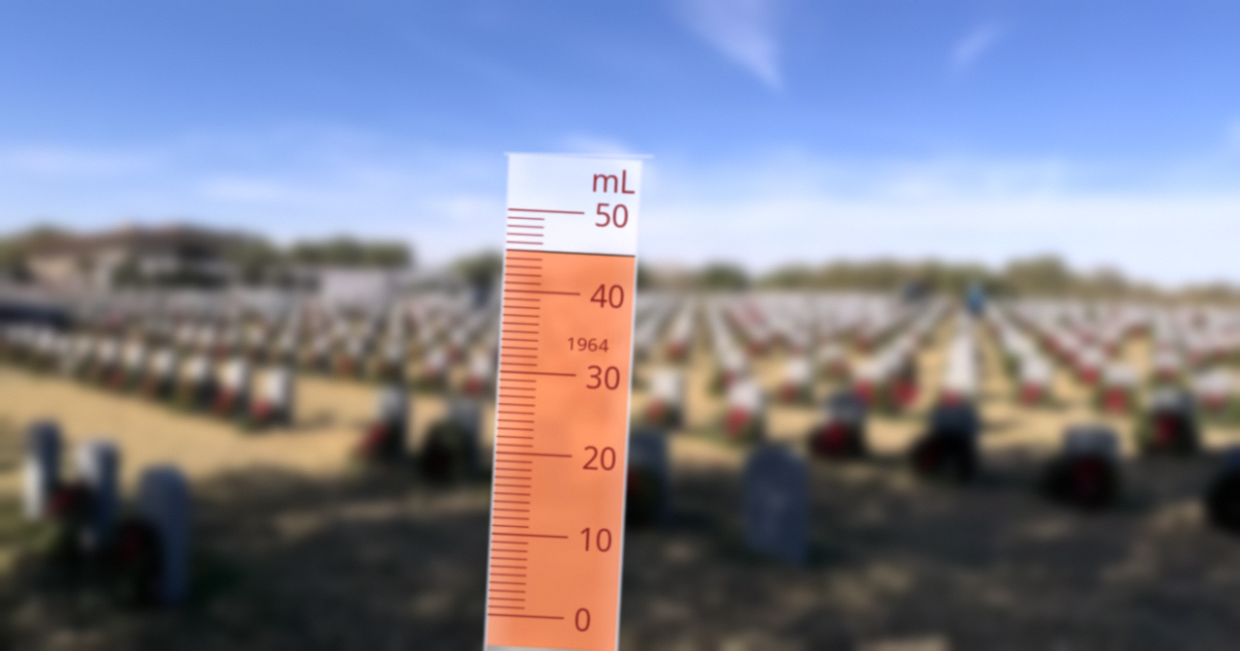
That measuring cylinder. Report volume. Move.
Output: 45 mL
